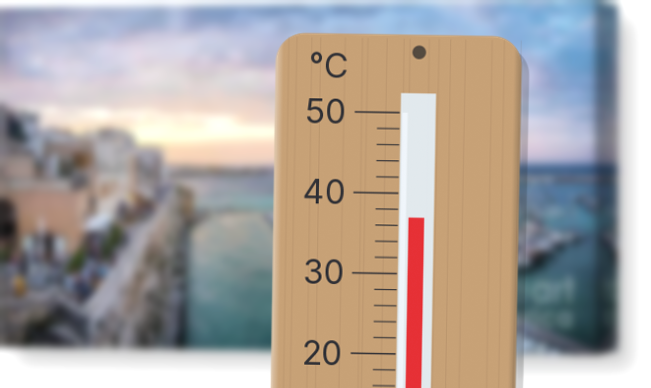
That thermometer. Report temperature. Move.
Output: 37 °C
